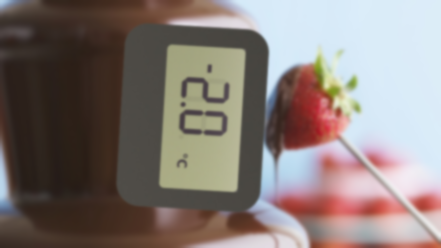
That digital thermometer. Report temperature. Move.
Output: -2.0 °C
